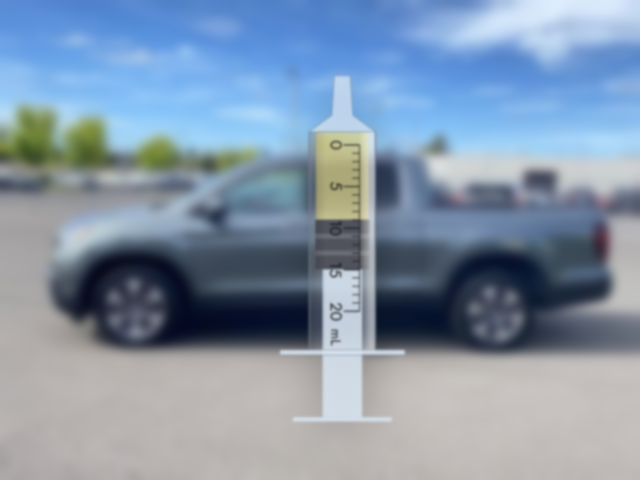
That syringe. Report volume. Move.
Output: 9 mL
